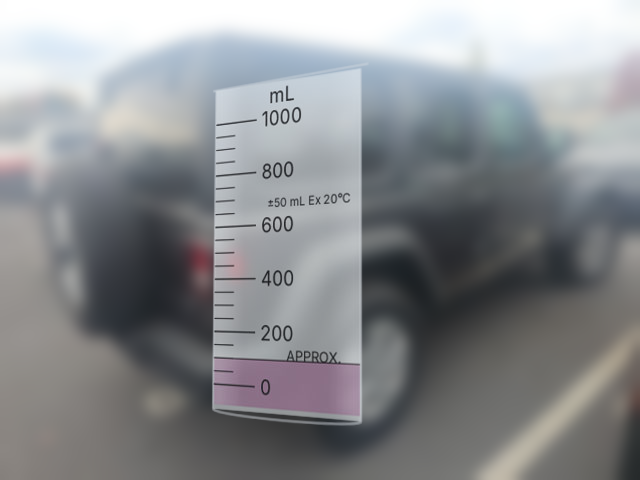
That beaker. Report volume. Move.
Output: 100 mL
